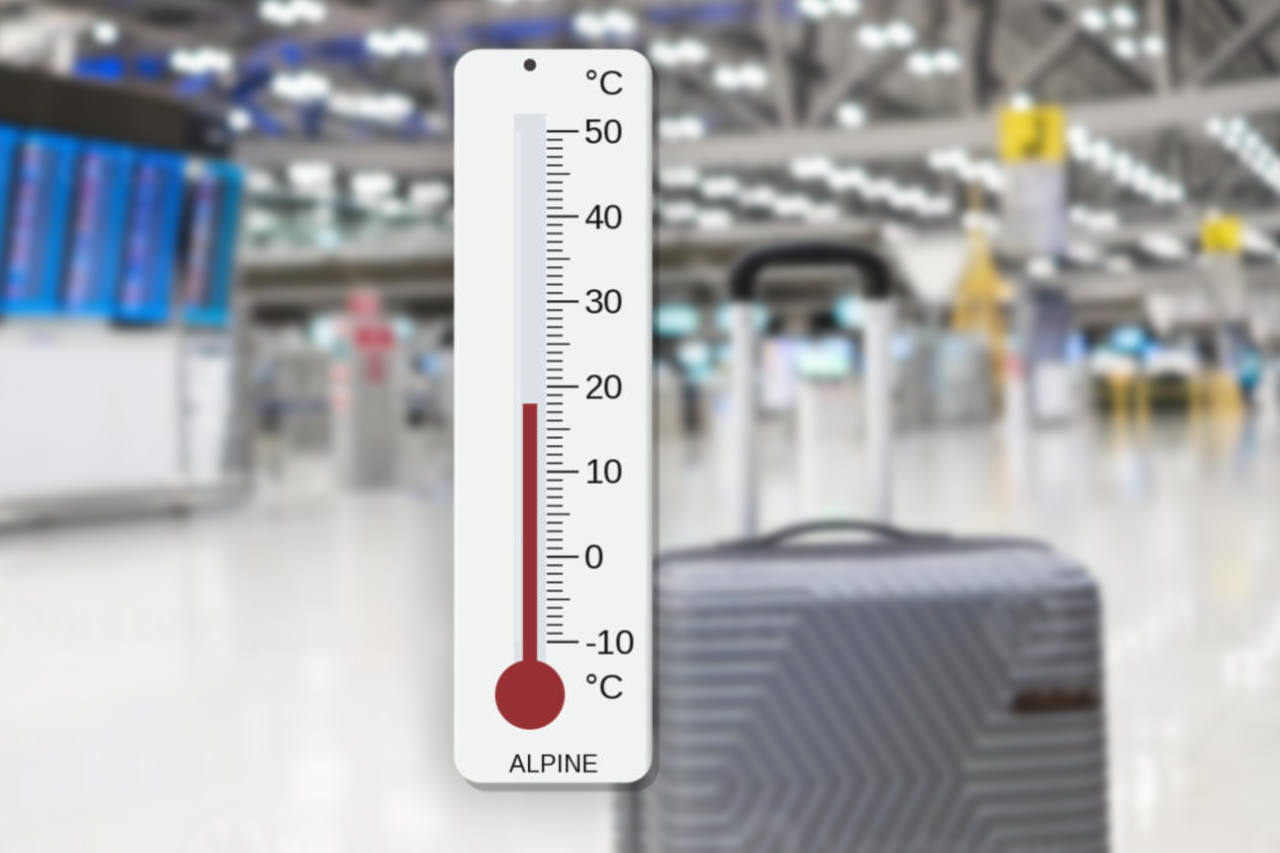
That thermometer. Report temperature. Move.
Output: 18 °C
